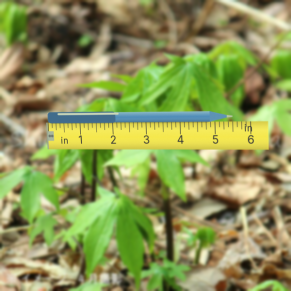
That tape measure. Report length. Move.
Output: 5.5 in
